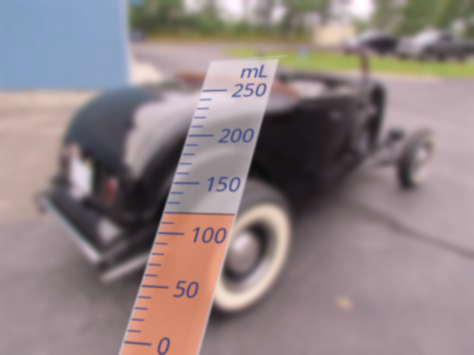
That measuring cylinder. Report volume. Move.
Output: 120 mL
